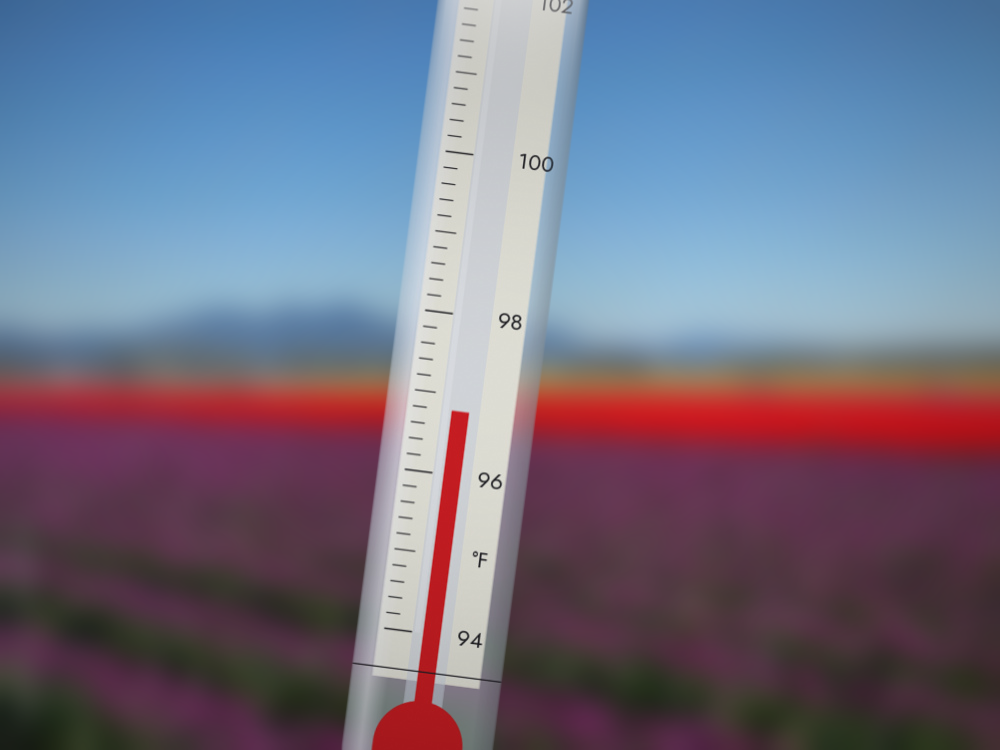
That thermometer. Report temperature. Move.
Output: 96.8 °F
